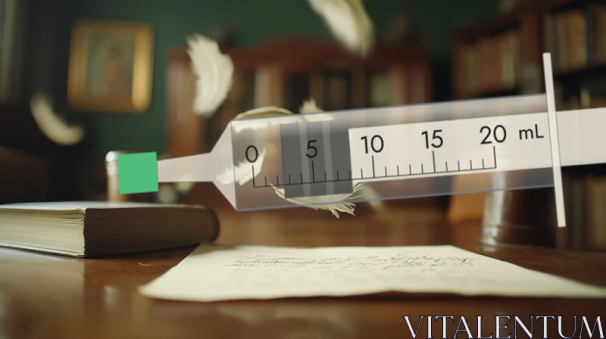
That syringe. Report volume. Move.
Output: 2.5 mL
